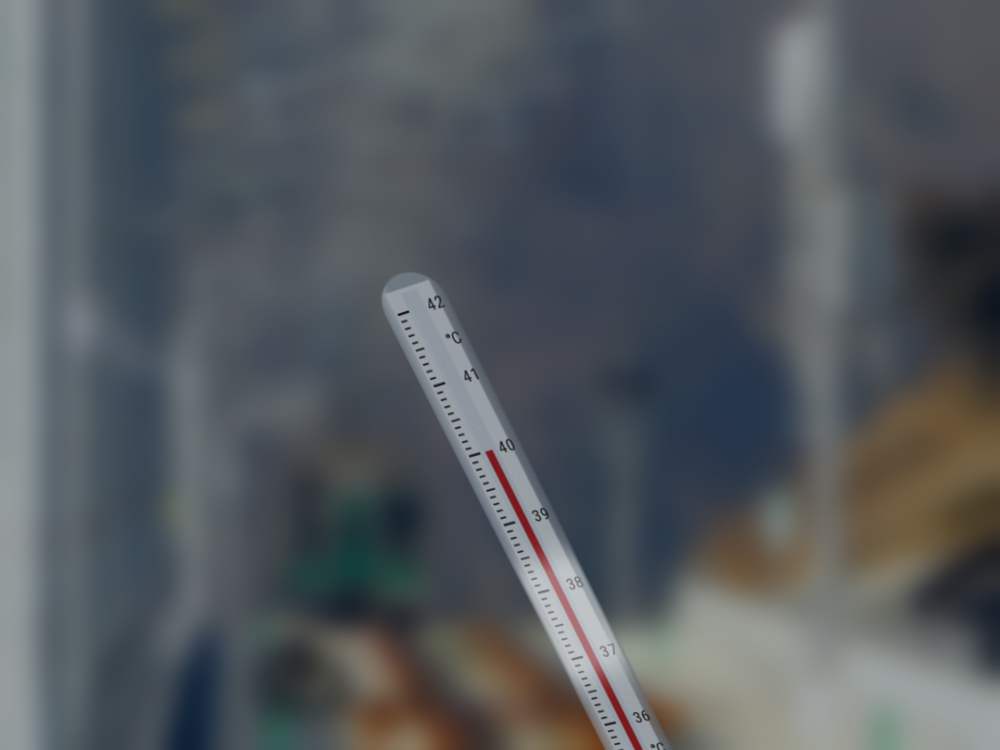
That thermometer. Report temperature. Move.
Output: 40 °C
